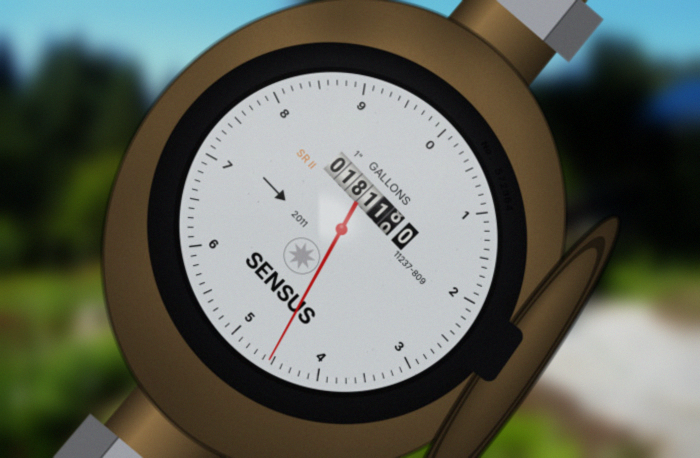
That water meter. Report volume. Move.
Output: 181184.5 gal
